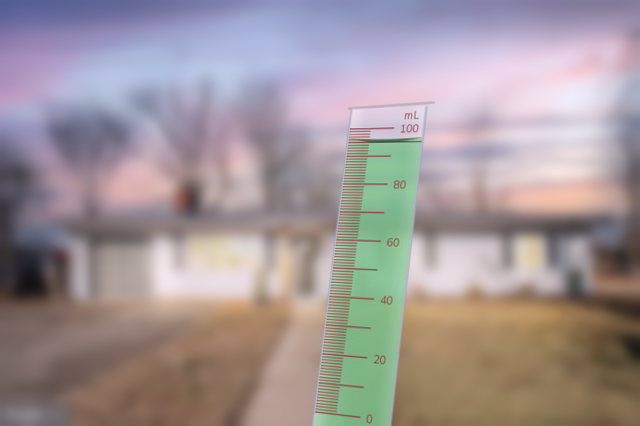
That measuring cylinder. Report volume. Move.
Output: 95 mL
